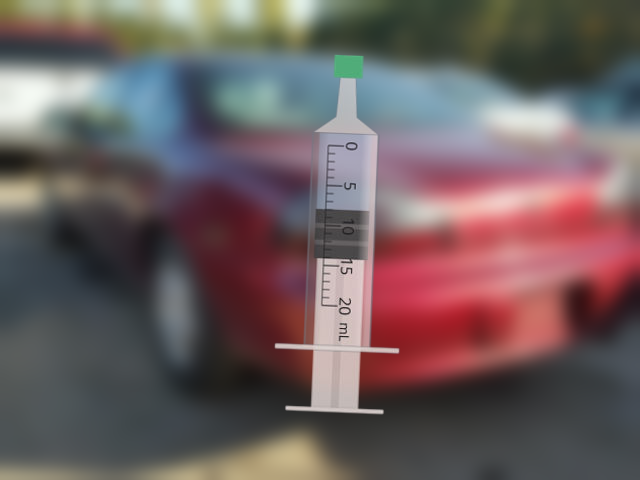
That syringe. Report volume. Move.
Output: 8 mL
